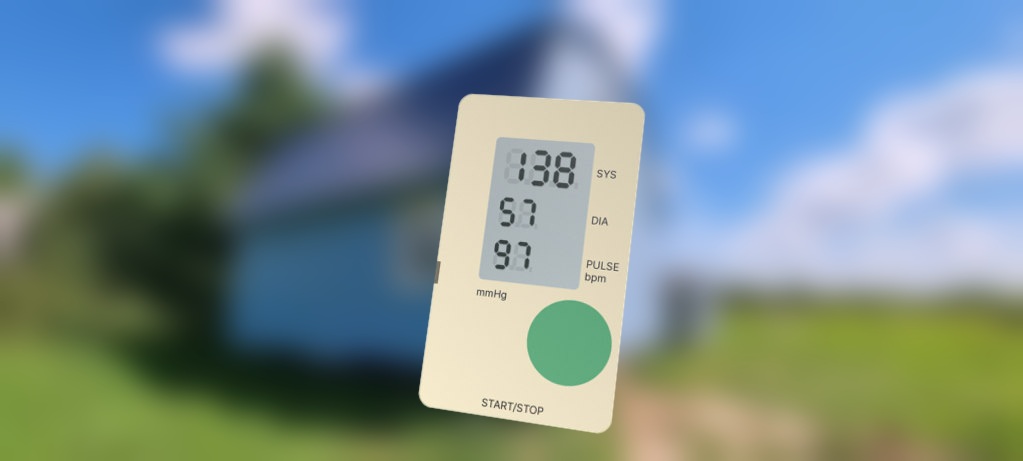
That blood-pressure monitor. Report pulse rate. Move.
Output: 97 bpm
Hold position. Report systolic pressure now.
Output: 138 mmHg
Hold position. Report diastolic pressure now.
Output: 57 mmHg
